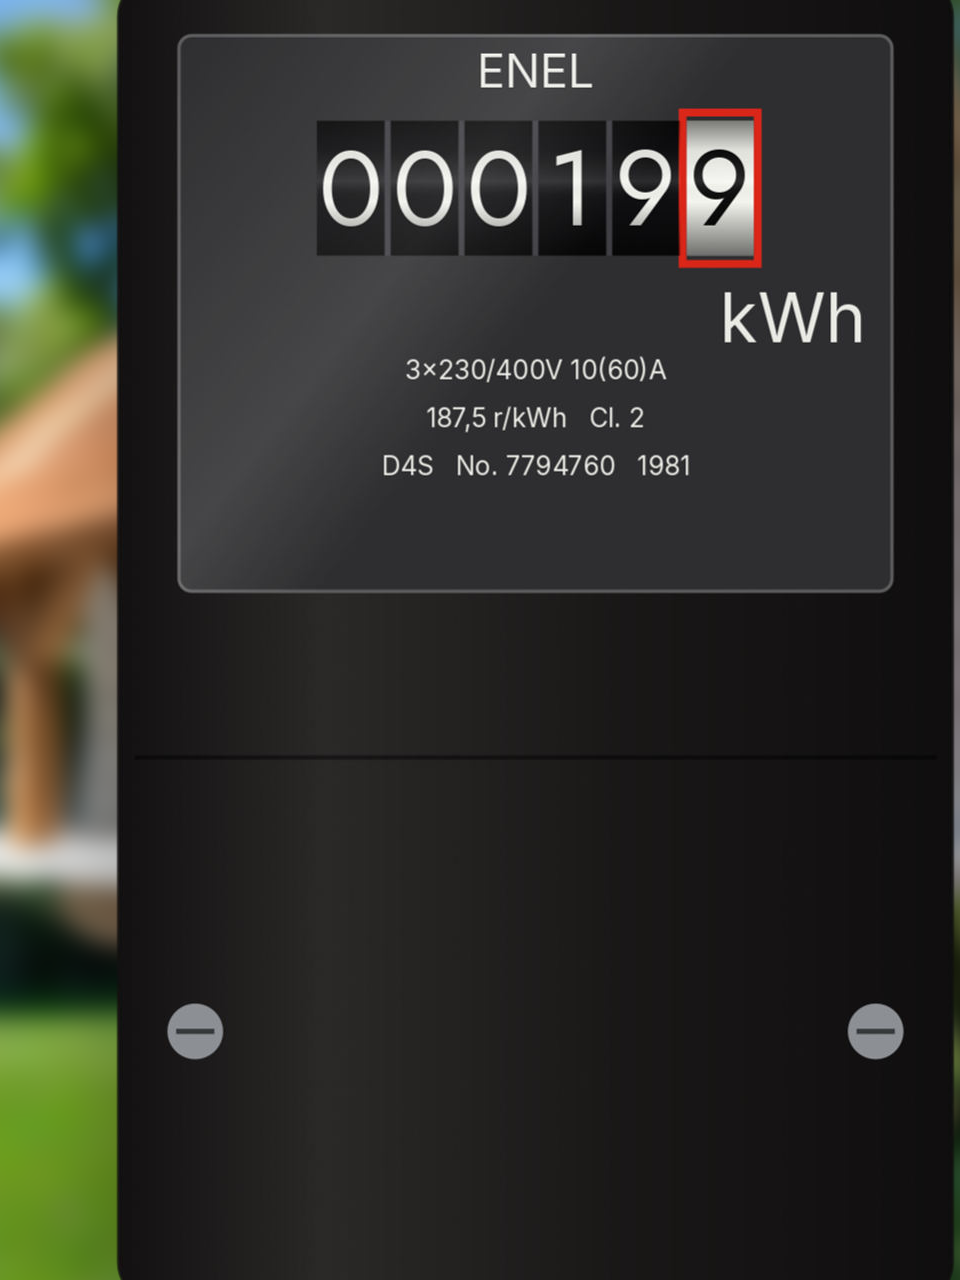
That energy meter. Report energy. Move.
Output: 19.9 kWh
